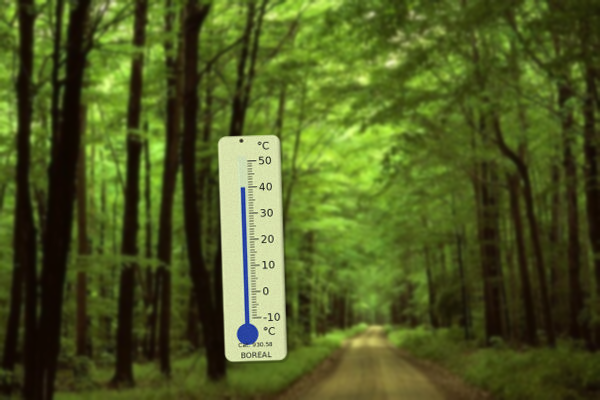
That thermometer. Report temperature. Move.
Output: 40 °C
